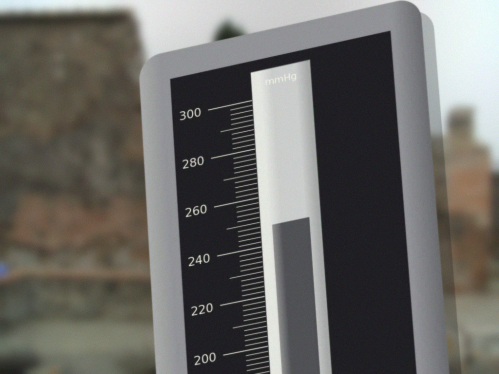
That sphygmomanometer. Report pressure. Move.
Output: 248 mmHg
